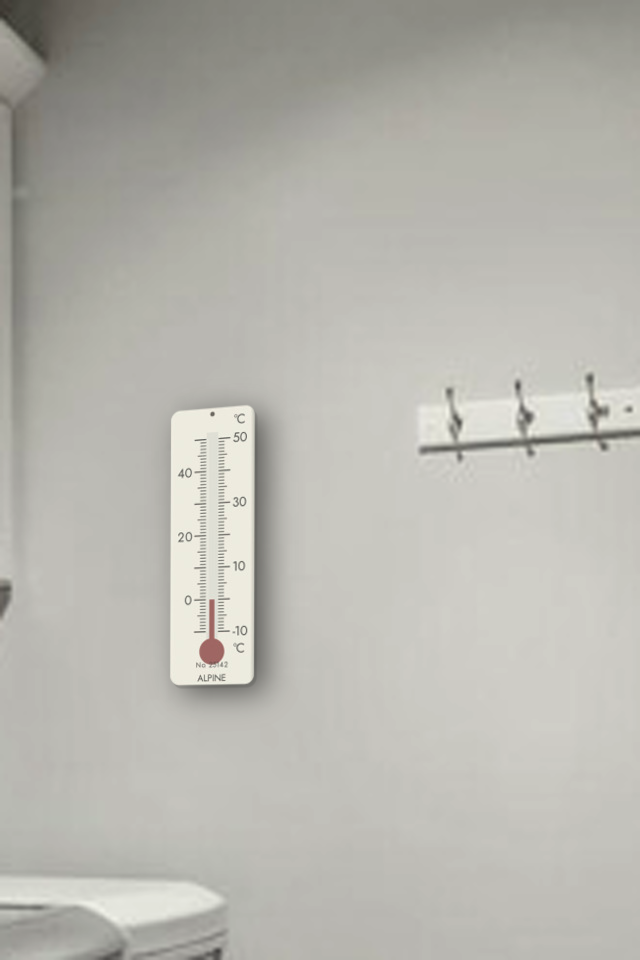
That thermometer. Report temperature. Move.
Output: 0 °C
